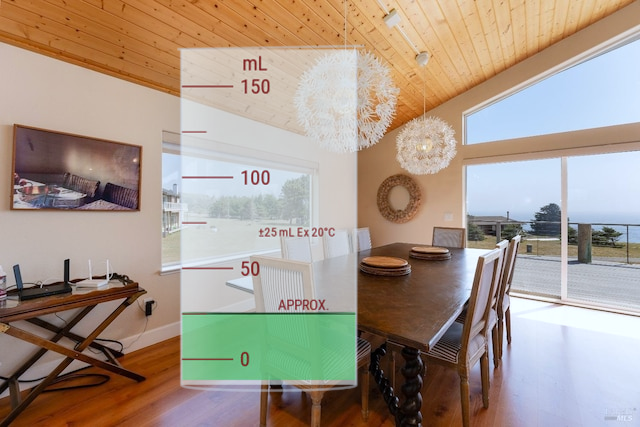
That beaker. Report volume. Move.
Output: 25 mL
